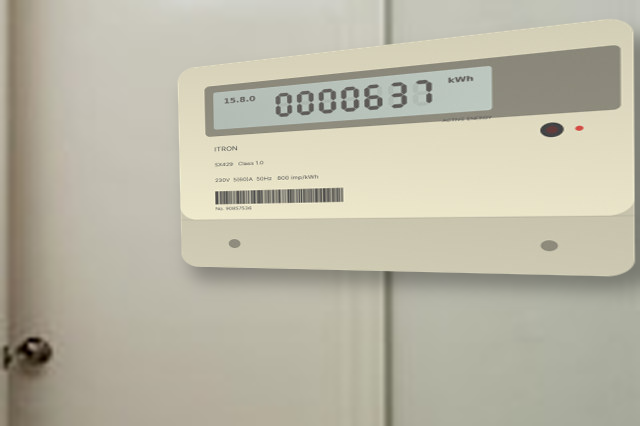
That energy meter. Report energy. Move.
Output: 637 kWh
